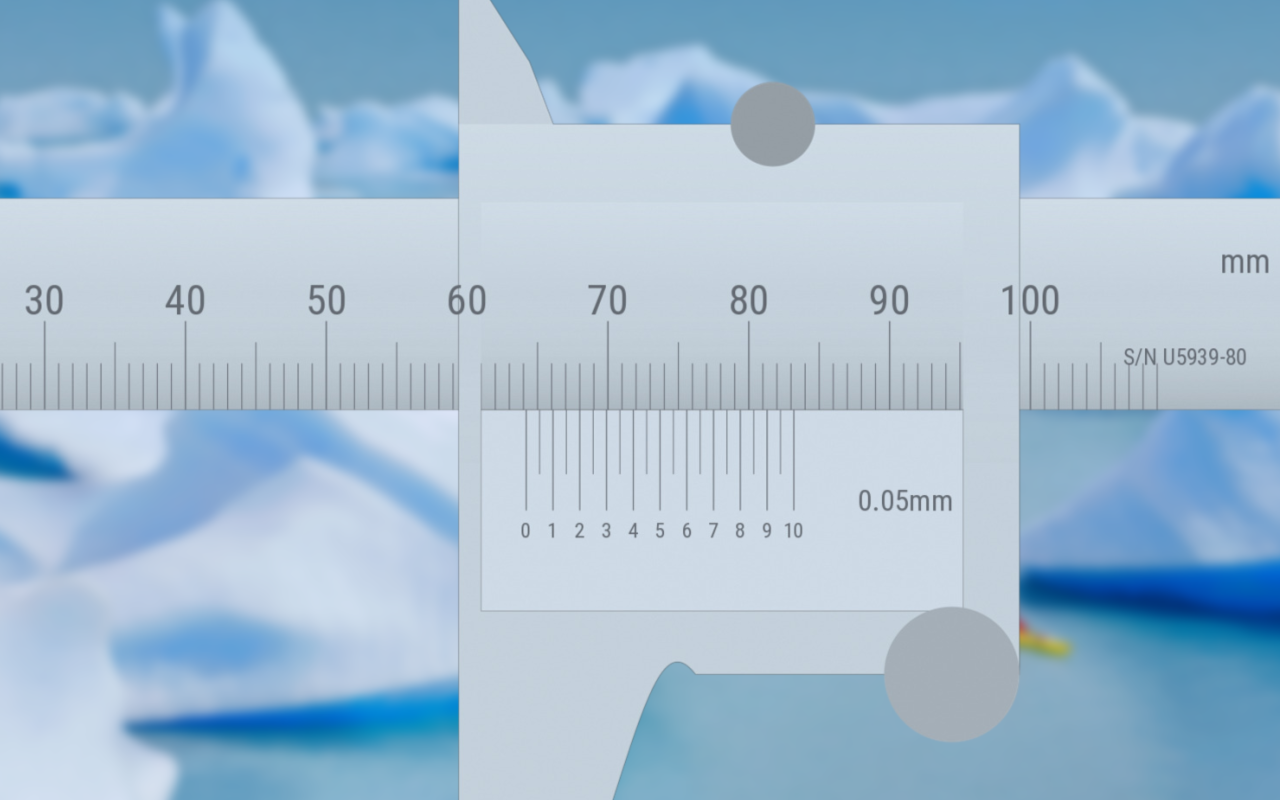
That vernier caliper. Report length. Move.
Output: 64.2 mm
